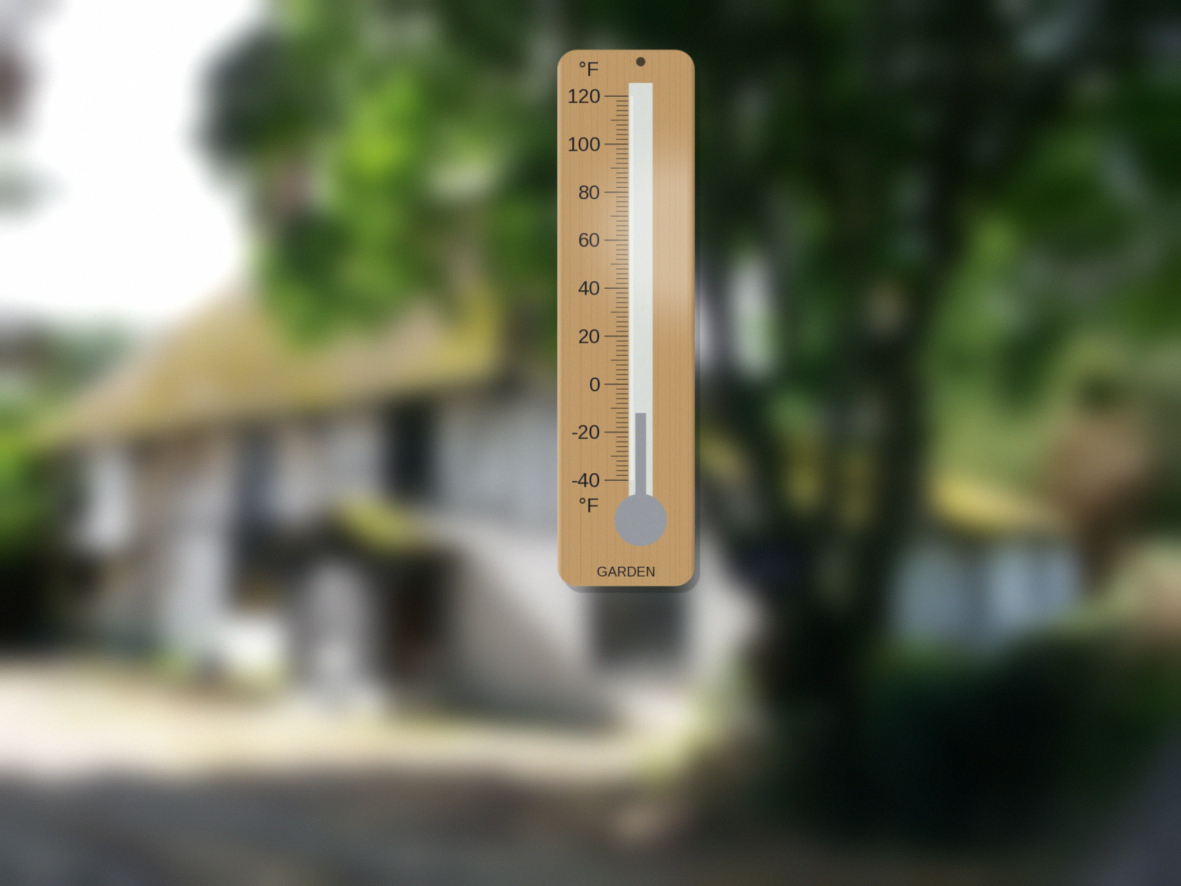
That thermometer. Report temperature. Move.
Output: -12 °F
